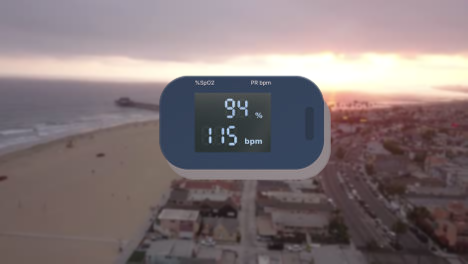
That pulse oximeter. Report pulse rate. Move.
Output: 115 bpm
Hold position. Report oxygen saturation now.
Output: 94 %
